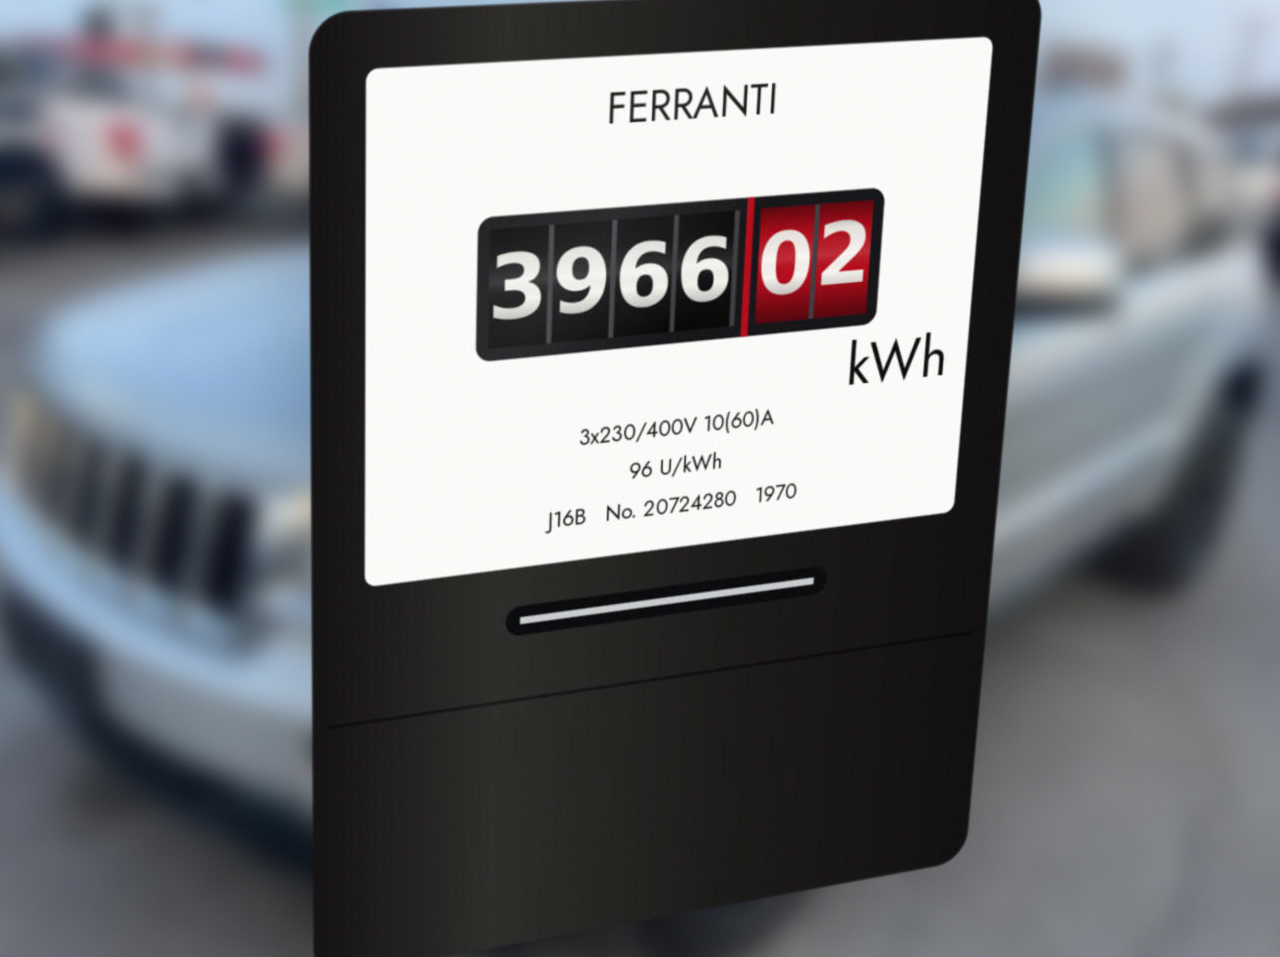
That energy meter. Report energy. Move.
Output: 3966.02 kWh
